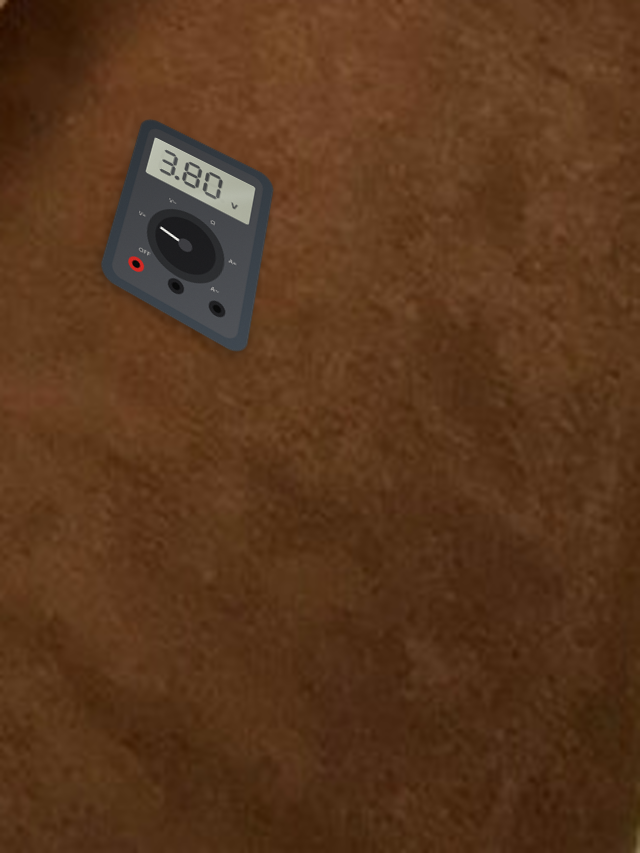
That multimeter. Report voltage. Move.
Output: 3.80 V
